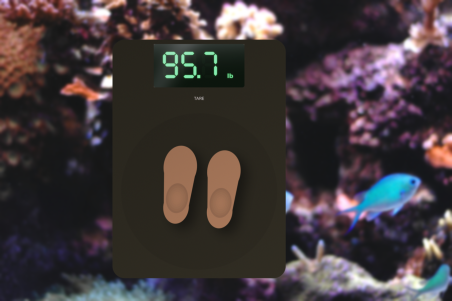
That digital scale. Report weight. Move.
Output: 95.7 lb
